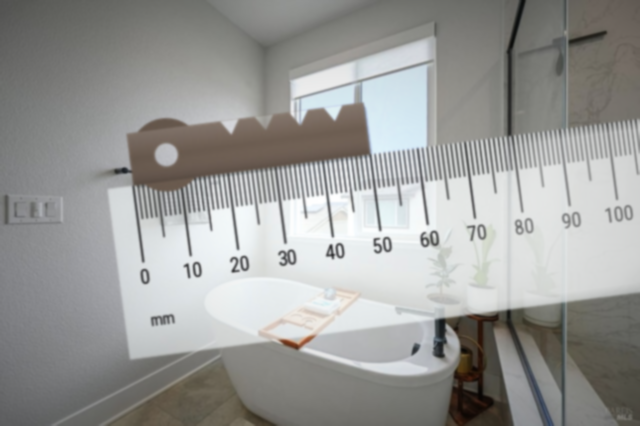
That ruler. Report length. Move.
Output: 50 mm
